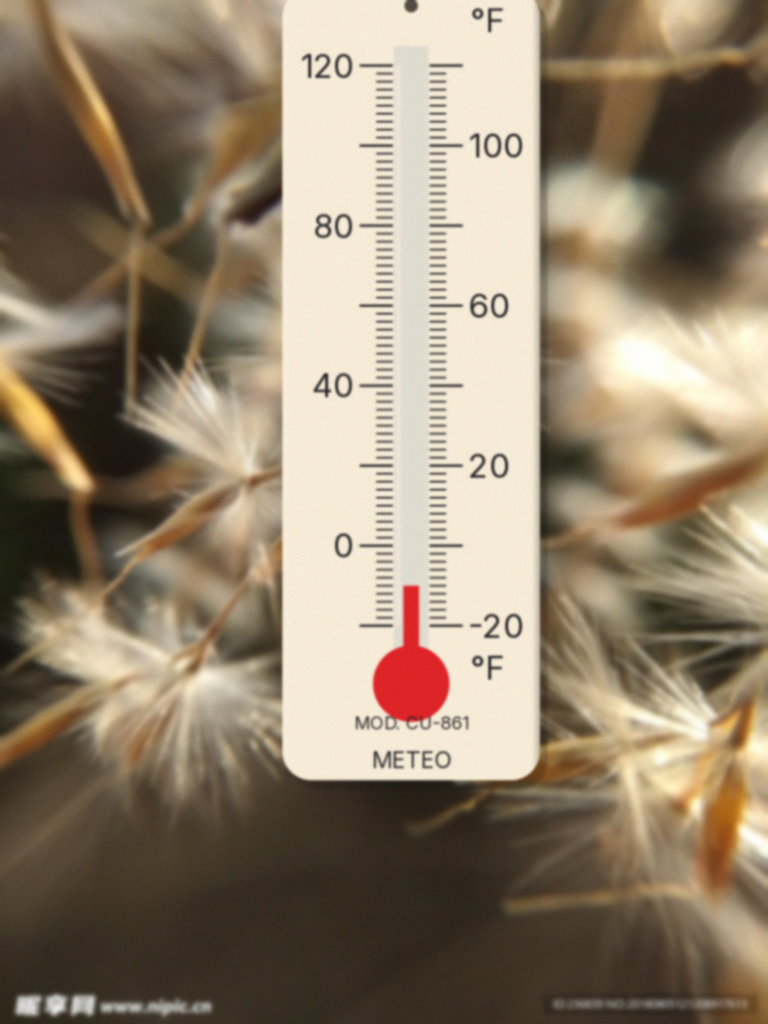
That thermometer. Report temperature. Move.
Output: -10 °F
